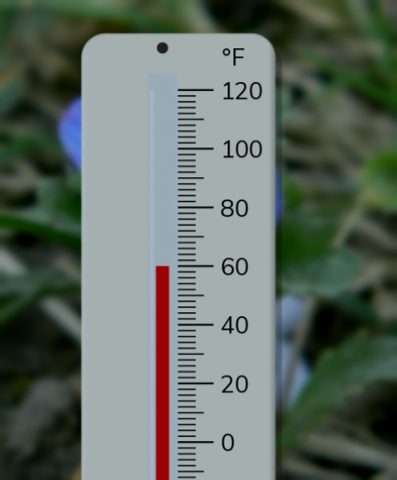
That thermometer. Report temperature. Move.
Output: 60 °F
